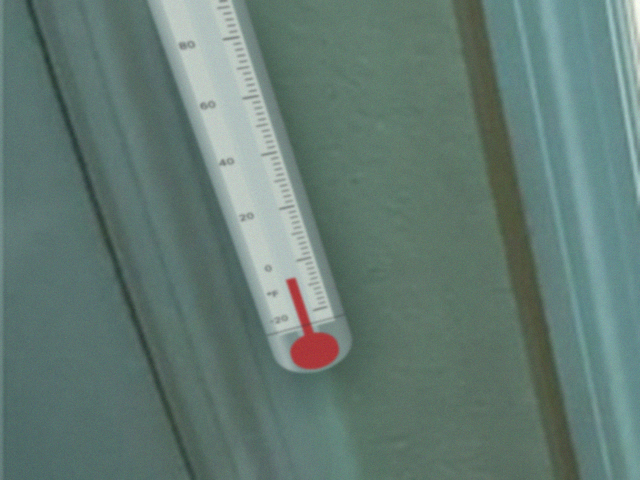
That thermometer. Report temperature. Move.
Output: -6 °F
